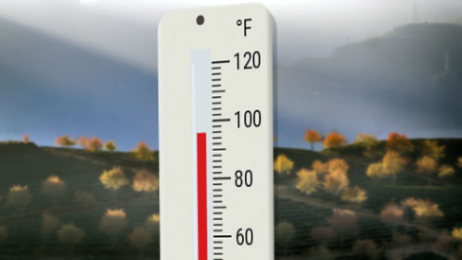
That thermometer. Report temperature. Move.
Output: 96 °F
